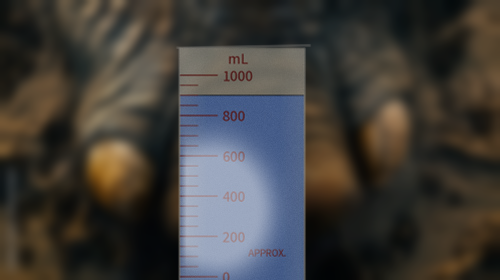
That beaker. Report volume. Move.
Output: 900 mL
